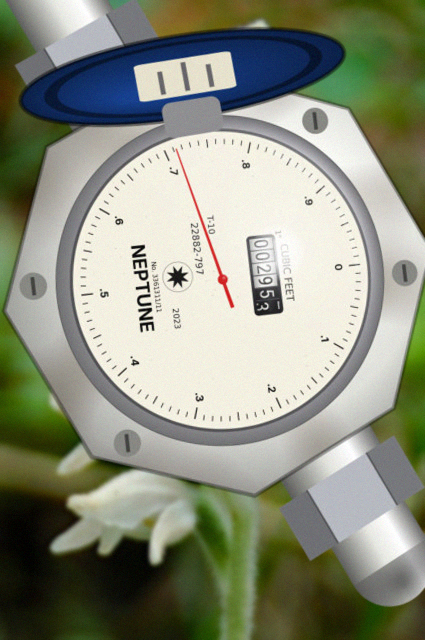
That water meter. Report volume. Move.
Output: 2952.71 ft³
